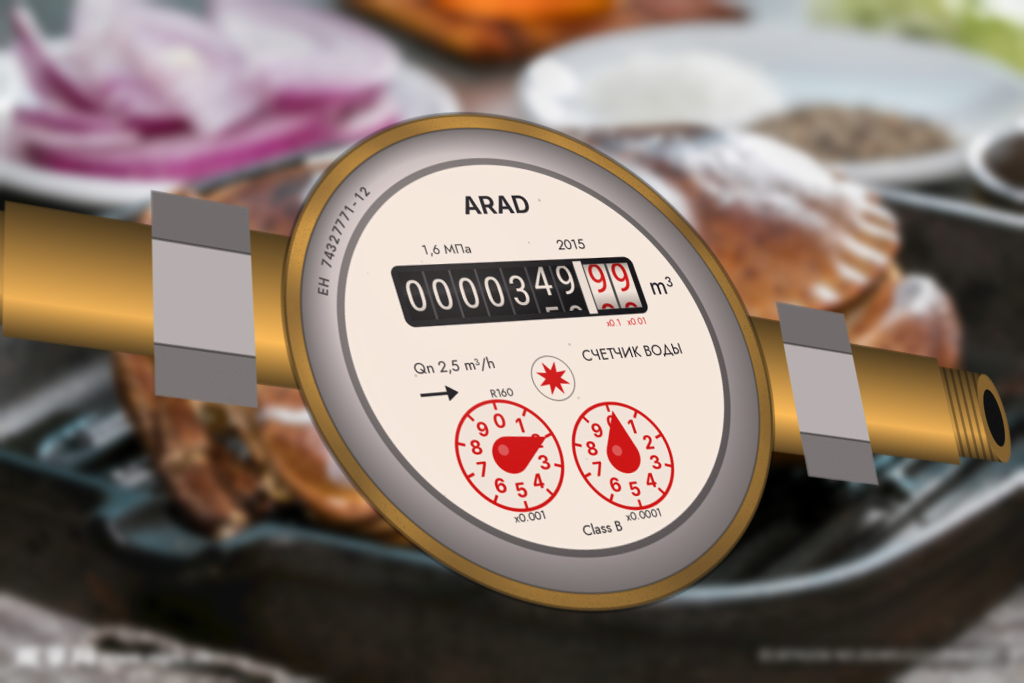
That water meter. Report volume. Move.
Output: 349.9920 m³
